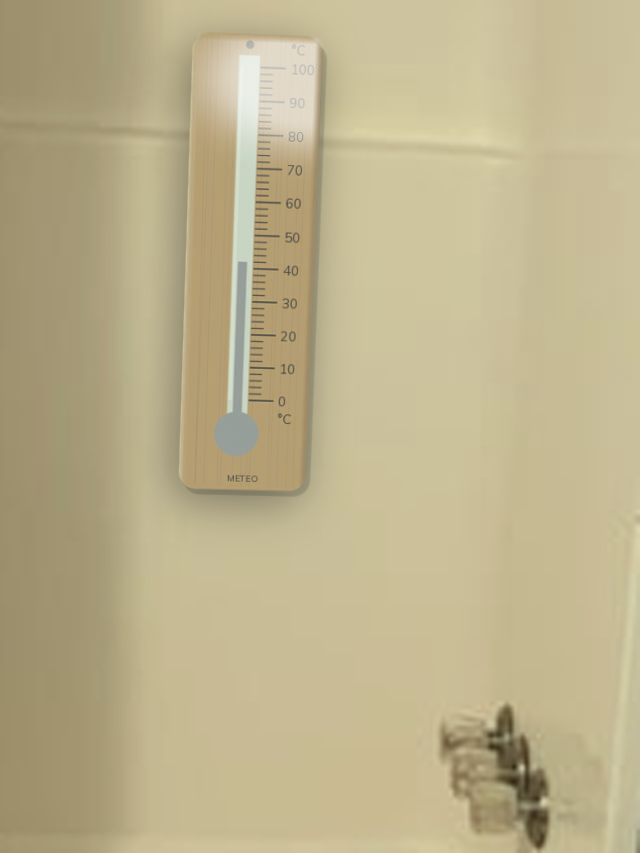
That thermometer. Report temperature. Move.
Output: 42 °C
